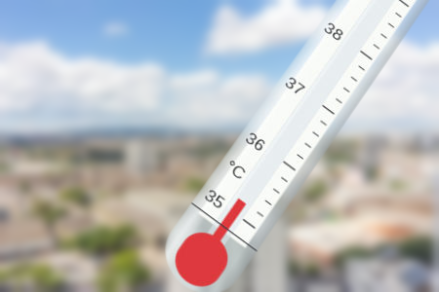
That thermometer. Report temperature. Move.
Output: 35.2 °C
